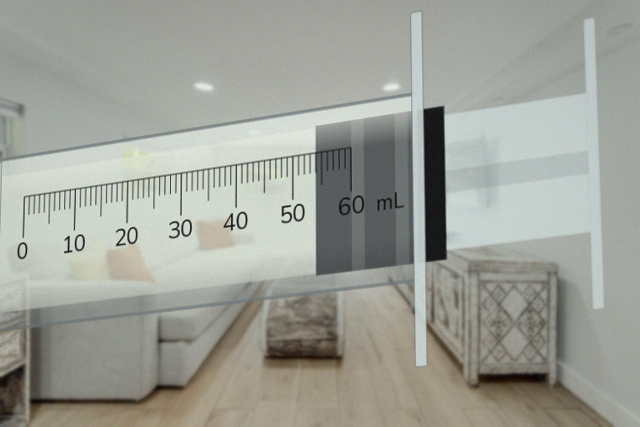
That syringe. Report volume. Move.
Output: 54 mL
